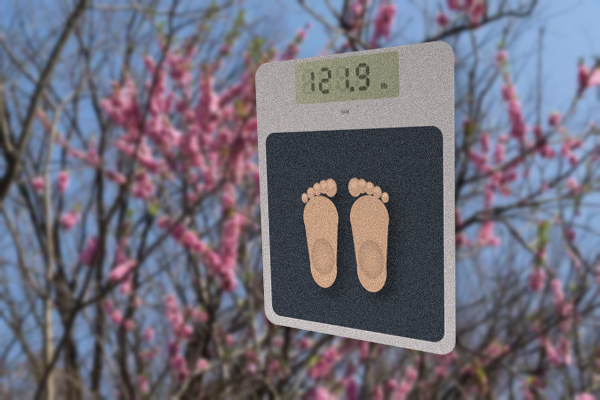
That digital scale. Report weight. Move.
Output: 121.9 lb
